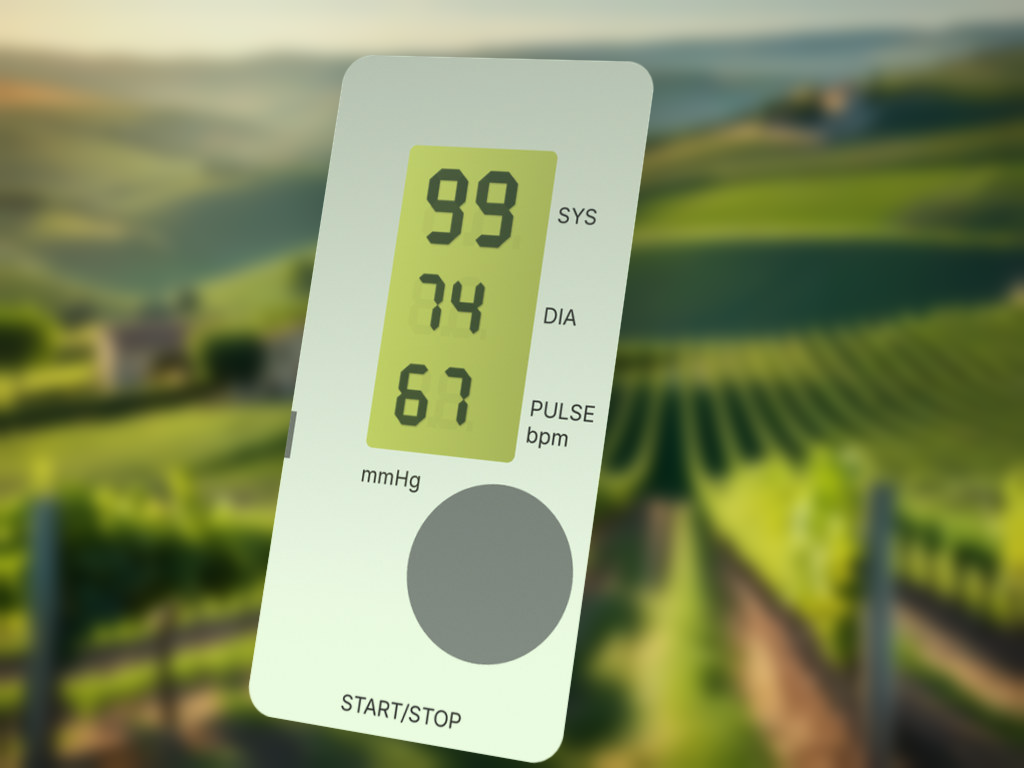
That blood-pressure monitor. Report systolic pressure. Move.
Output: 99 mmHg
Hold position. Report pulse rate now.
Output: 67 bpm
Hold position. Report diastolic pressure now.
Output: 74 mmHg
